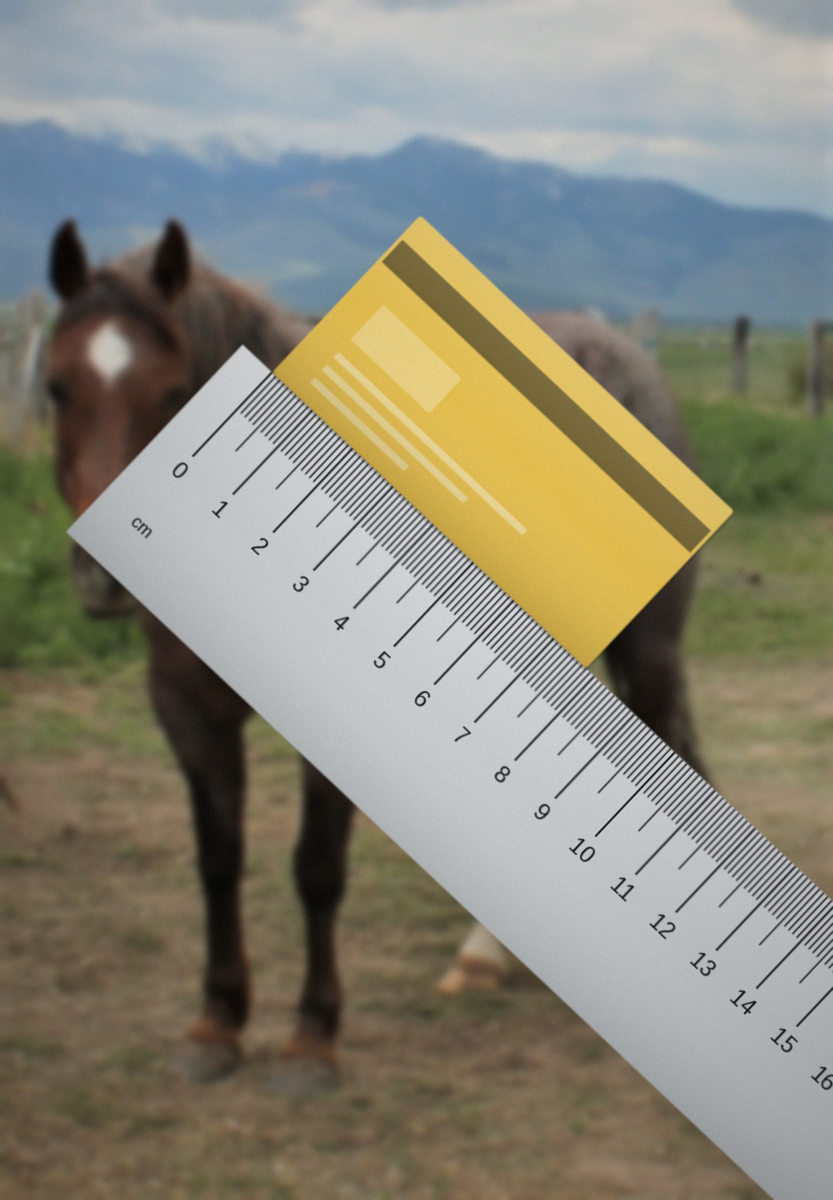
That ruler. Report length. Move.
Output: 7.8 cm
